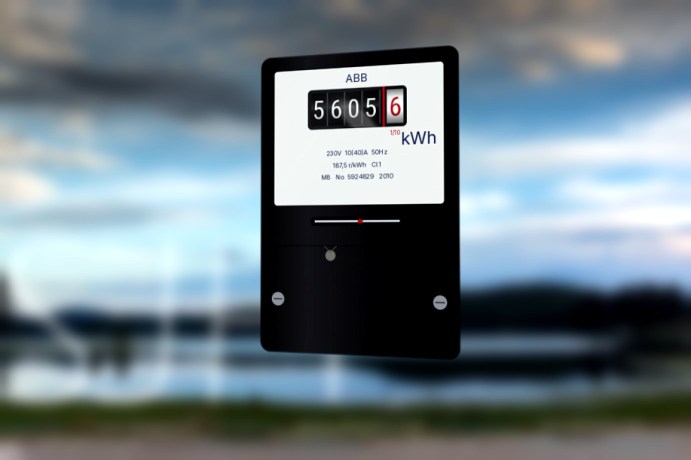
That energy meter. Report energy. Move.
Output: 5605.6 kWh
